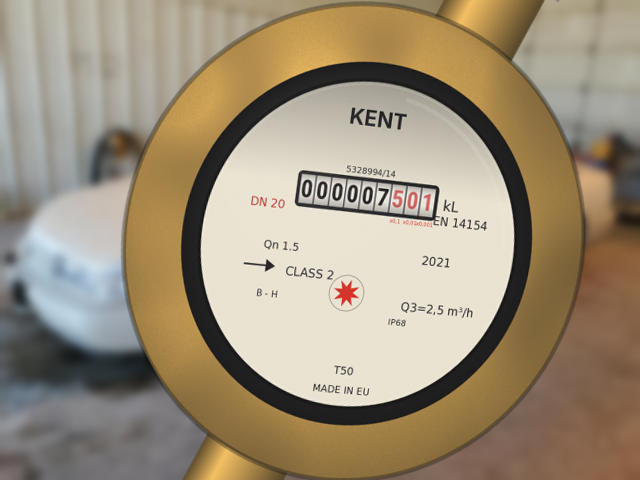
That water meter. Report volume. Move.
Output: 7.501 kL
